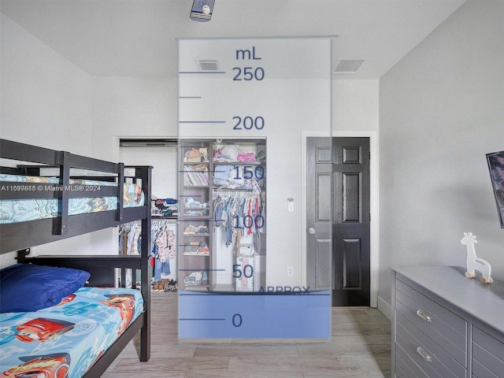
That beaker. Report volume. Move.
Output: 25 mL
